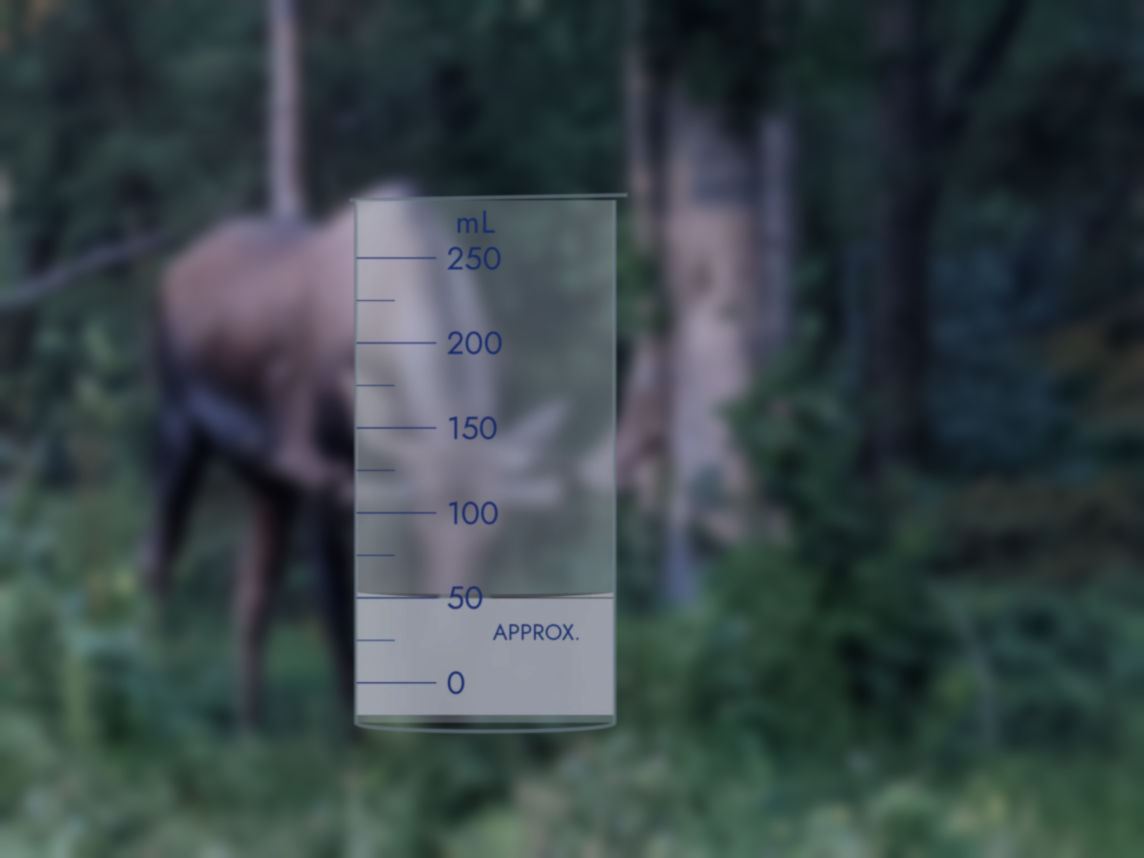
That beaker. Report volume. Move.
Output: 50 mL
